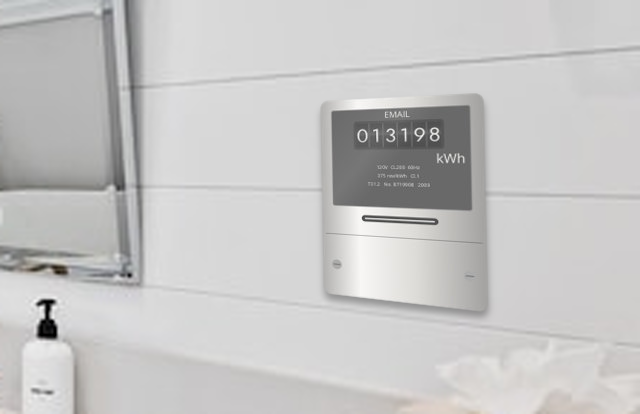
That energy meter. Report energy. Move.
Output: 13198 kWh
